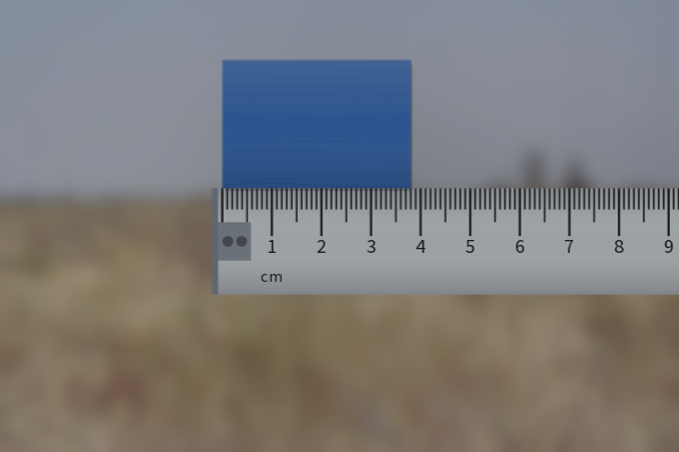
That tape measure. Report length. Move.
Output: 3.8 cm
